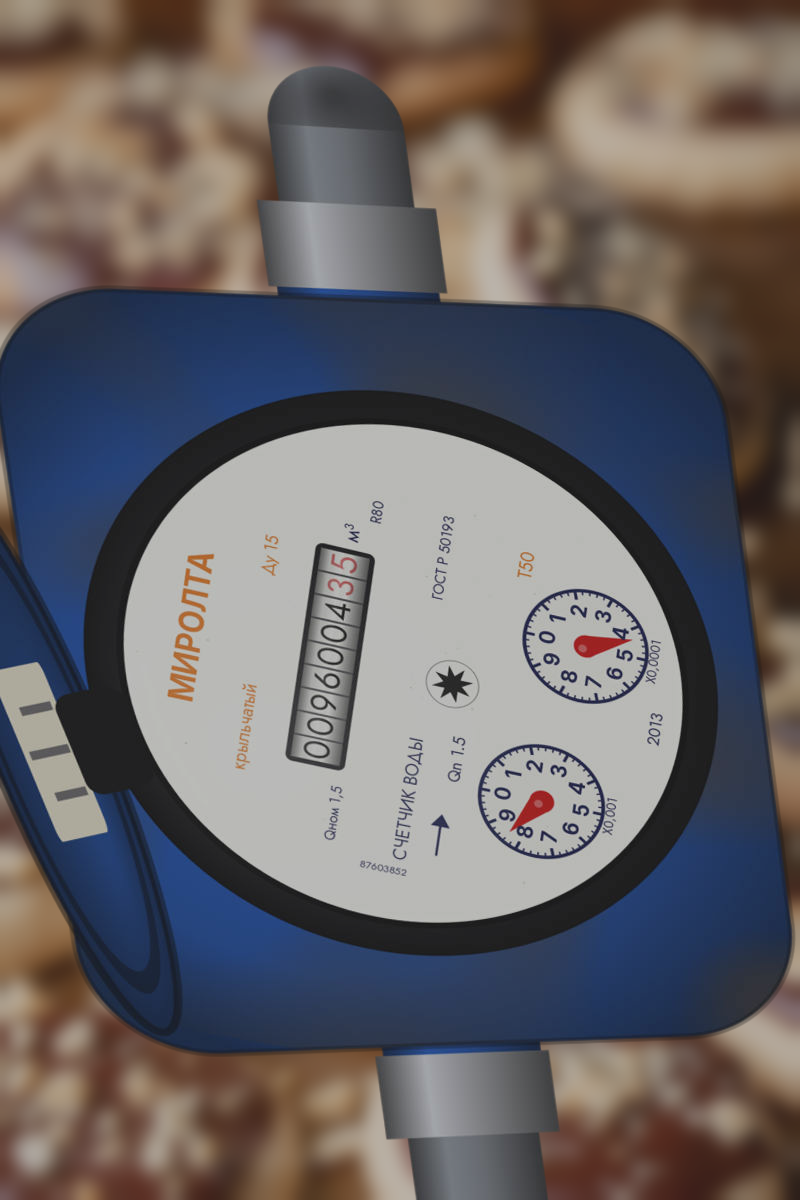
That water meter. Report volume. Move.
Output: 96004.3584 m³
